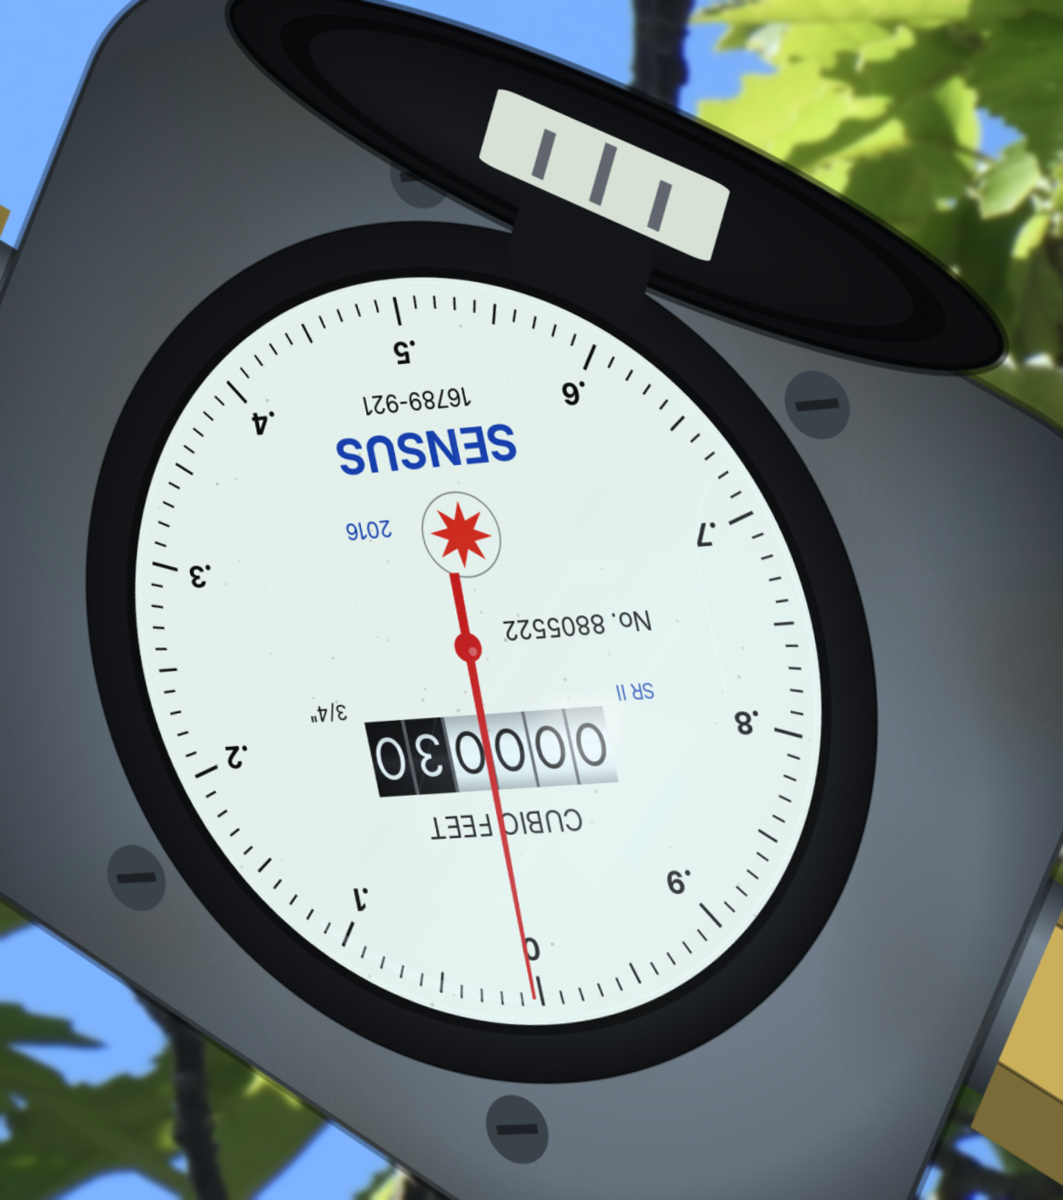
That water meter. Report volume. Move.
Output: 30.00 ft³
